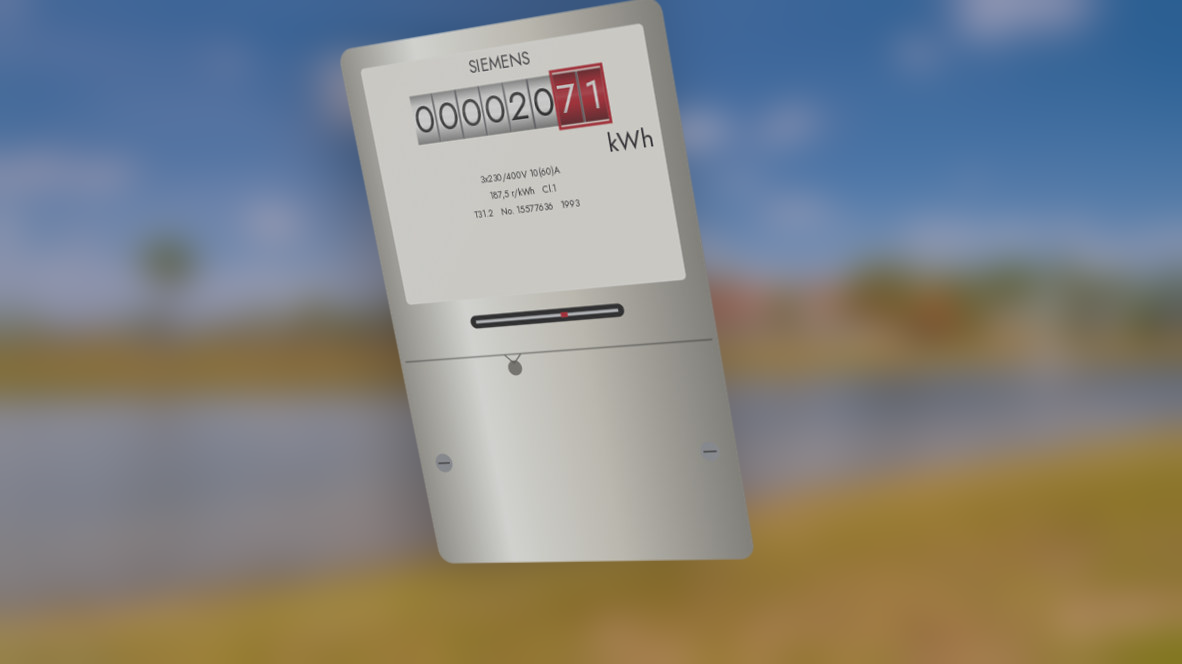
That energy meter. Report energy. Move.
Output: 20.71 kWh
